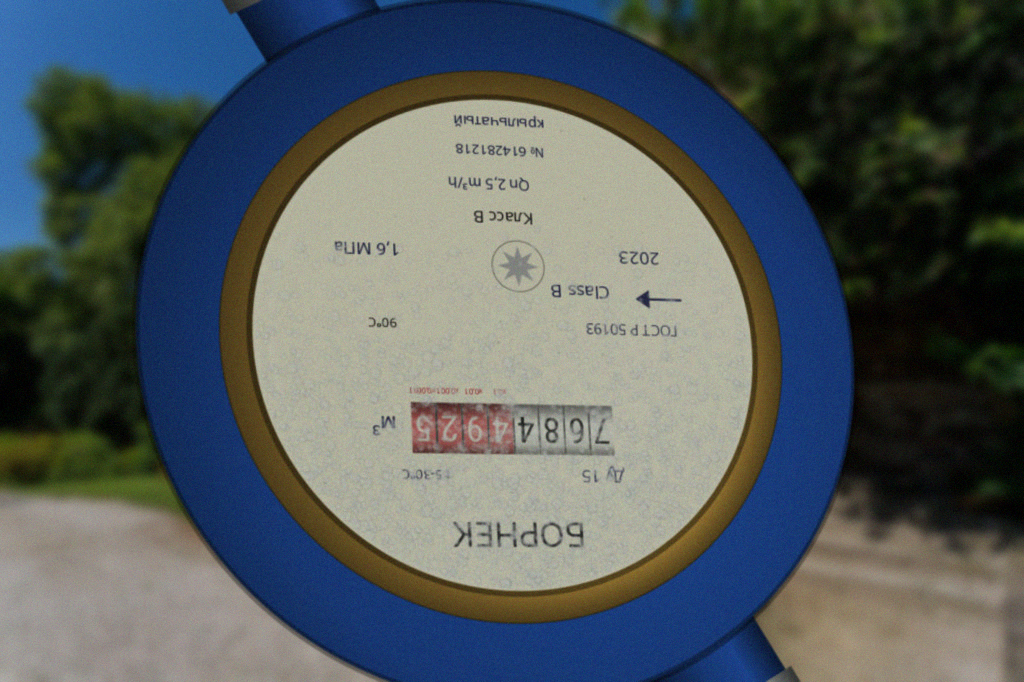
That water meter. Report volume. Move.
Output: 7684.4925 m³
